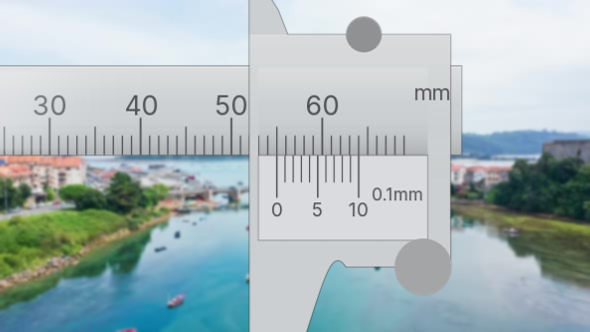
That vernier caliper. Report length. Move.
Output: 55.0 mm
